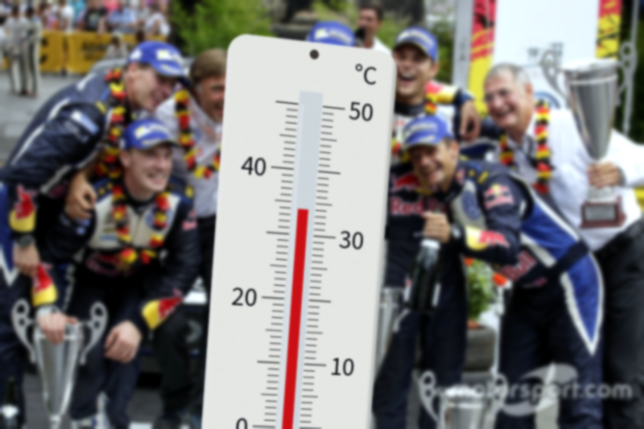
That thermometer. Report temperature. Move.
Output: 34 °C
